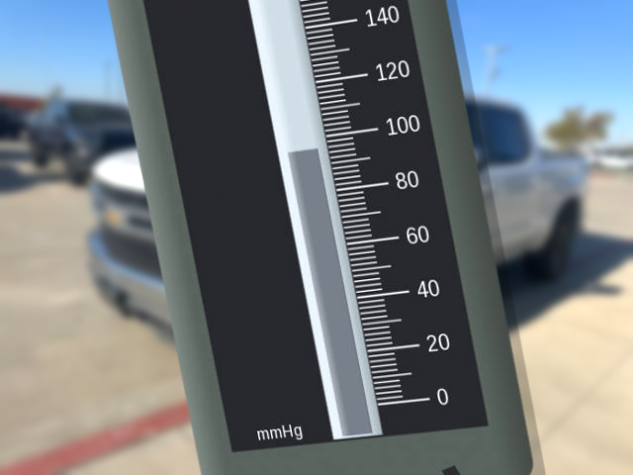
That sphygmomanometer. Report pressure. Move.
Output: 96 mmHg
